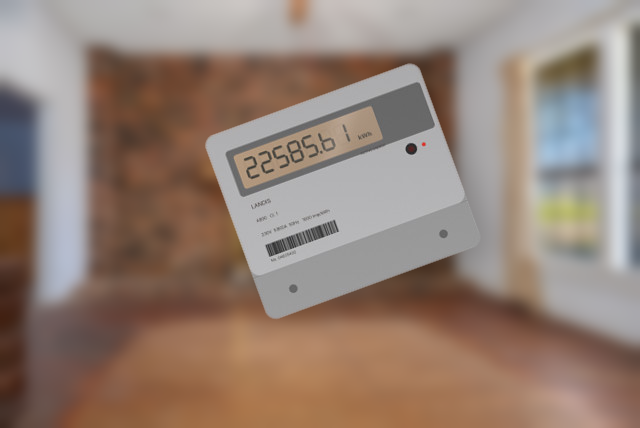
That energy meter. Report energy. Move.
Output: 22585.61 kWh
